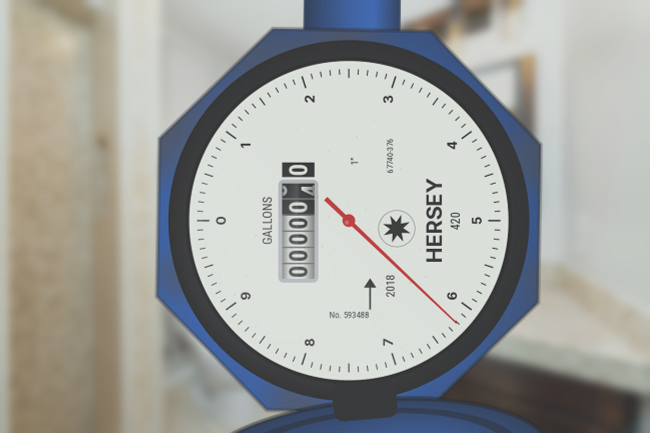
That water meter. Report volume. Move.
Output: 36.2 gal
